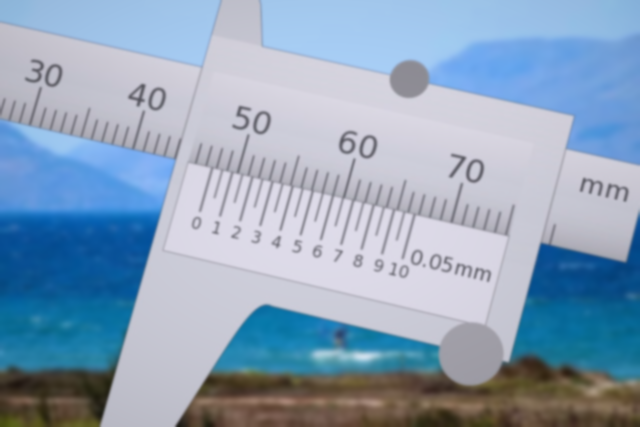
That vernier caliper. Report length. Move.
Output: 47.6 mm
